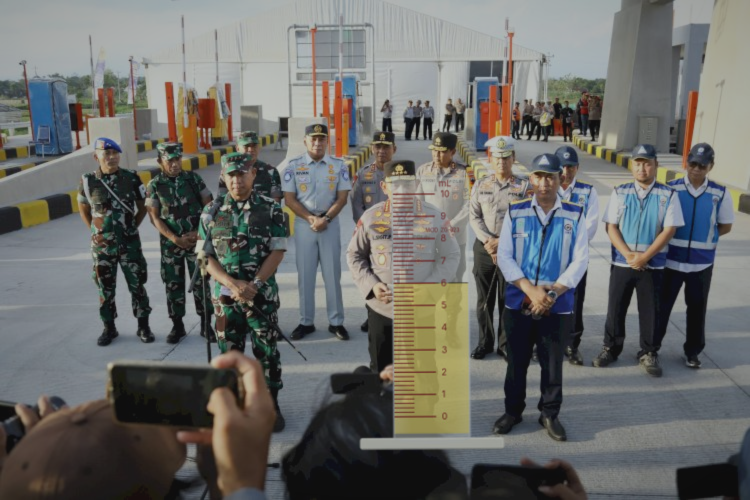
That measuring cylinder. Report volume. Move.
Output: 6 mL
